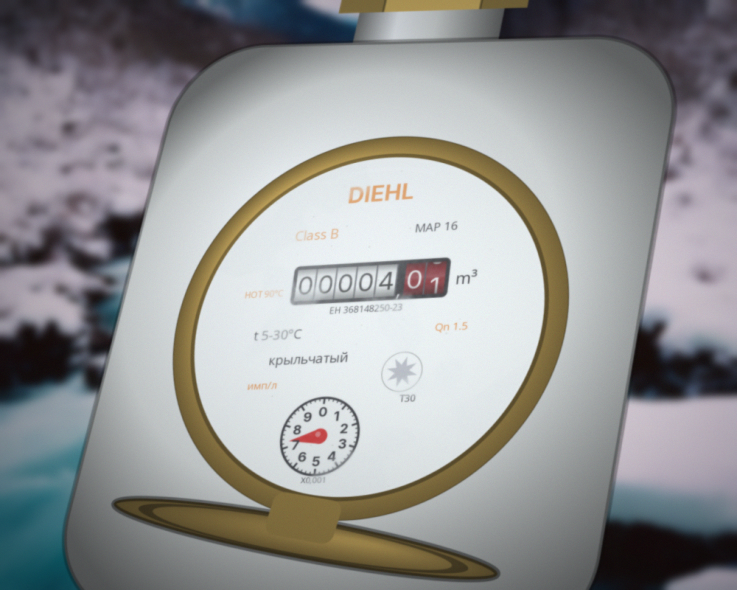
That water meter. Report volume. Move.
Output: 4.007 m³
